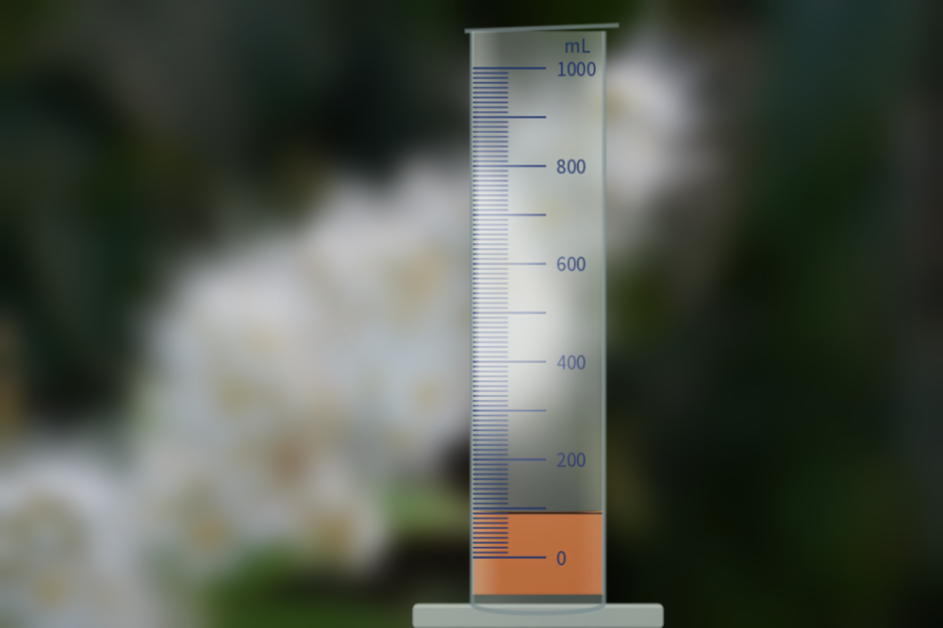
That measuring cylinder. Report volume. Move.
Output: 90 mL
